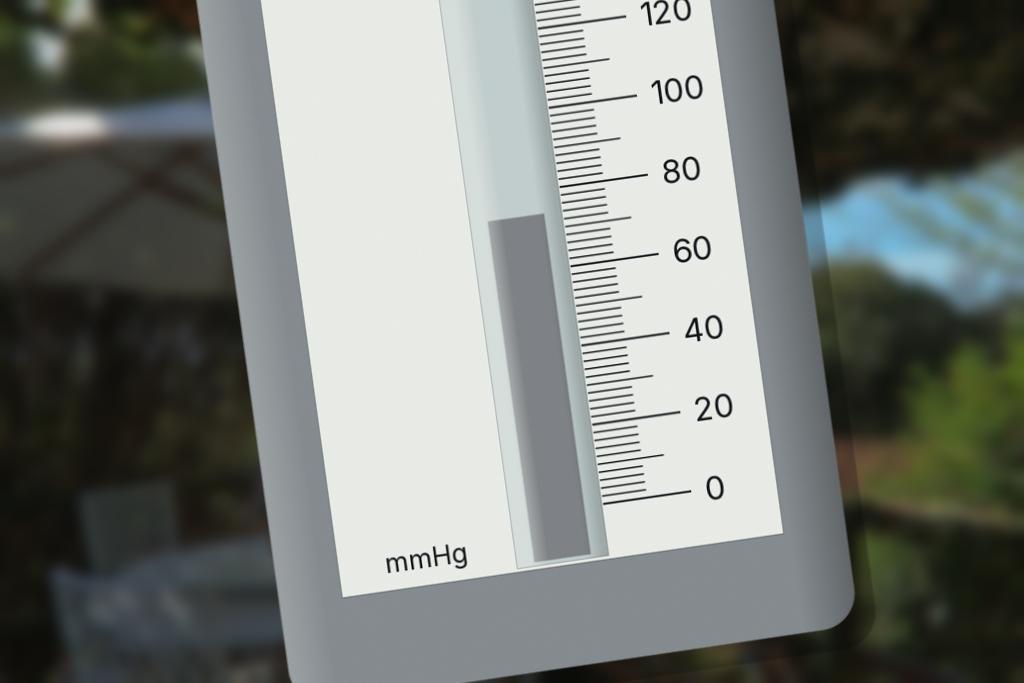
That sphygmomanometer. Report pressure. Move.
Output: 74 mmHg
